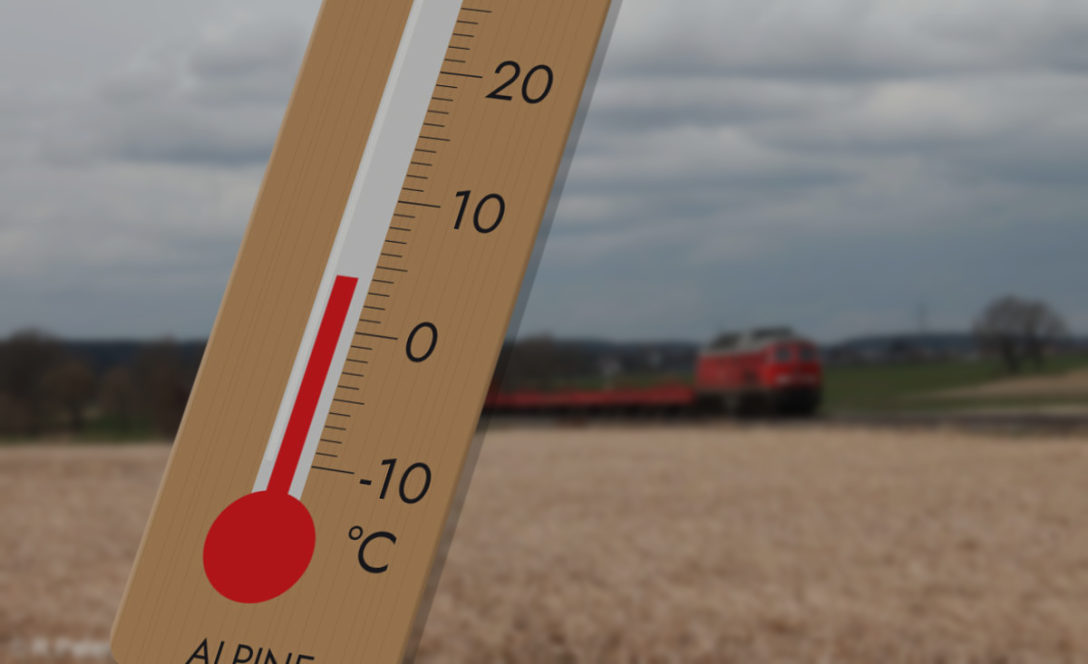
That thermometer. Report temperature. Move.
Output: 4 °C
